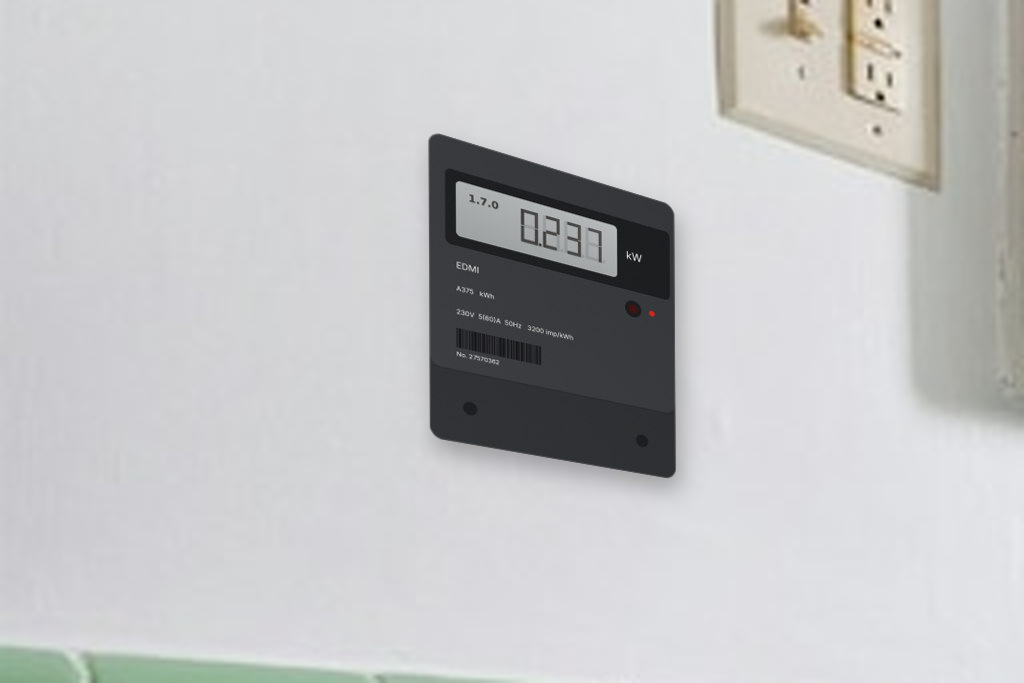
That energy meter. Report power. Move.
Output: 0.237 kW
